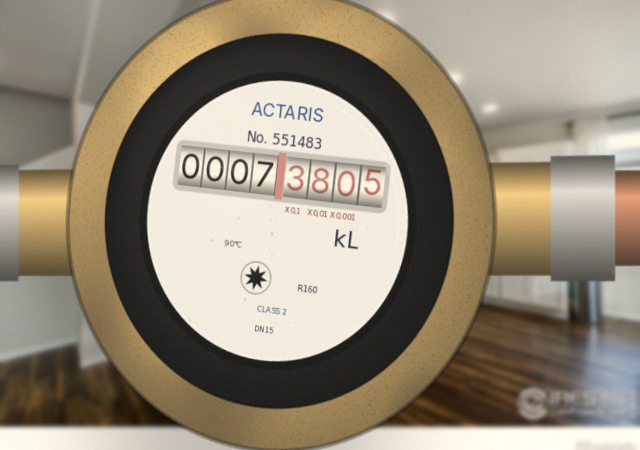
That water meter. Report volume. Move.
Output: 7.3805 kL
